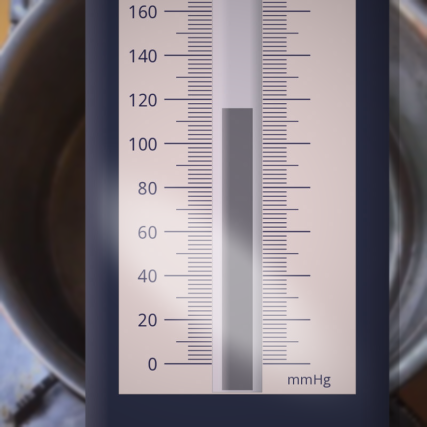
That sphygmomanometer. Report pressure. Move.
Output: 116 mmHg
